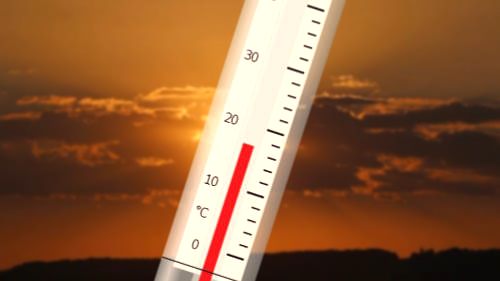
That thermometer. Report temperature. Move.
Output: 17 °C
